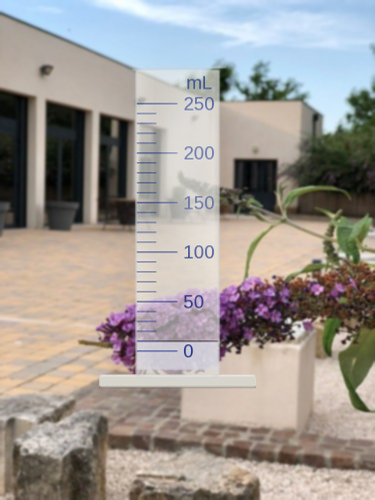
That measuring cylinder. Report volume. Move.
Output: 10 mL
